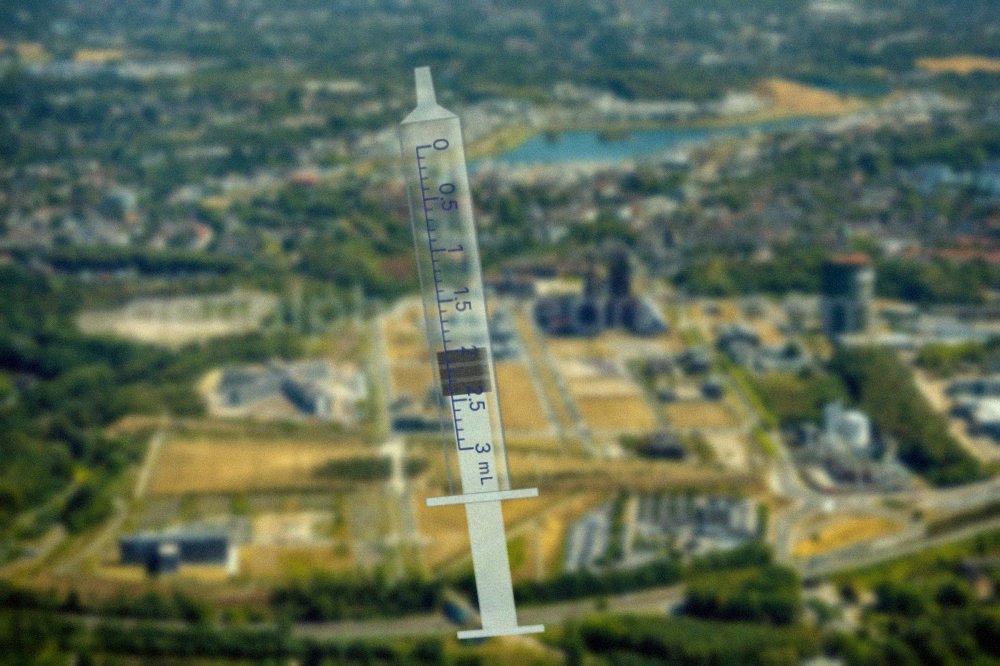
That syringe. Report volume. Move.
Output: 2 mL
